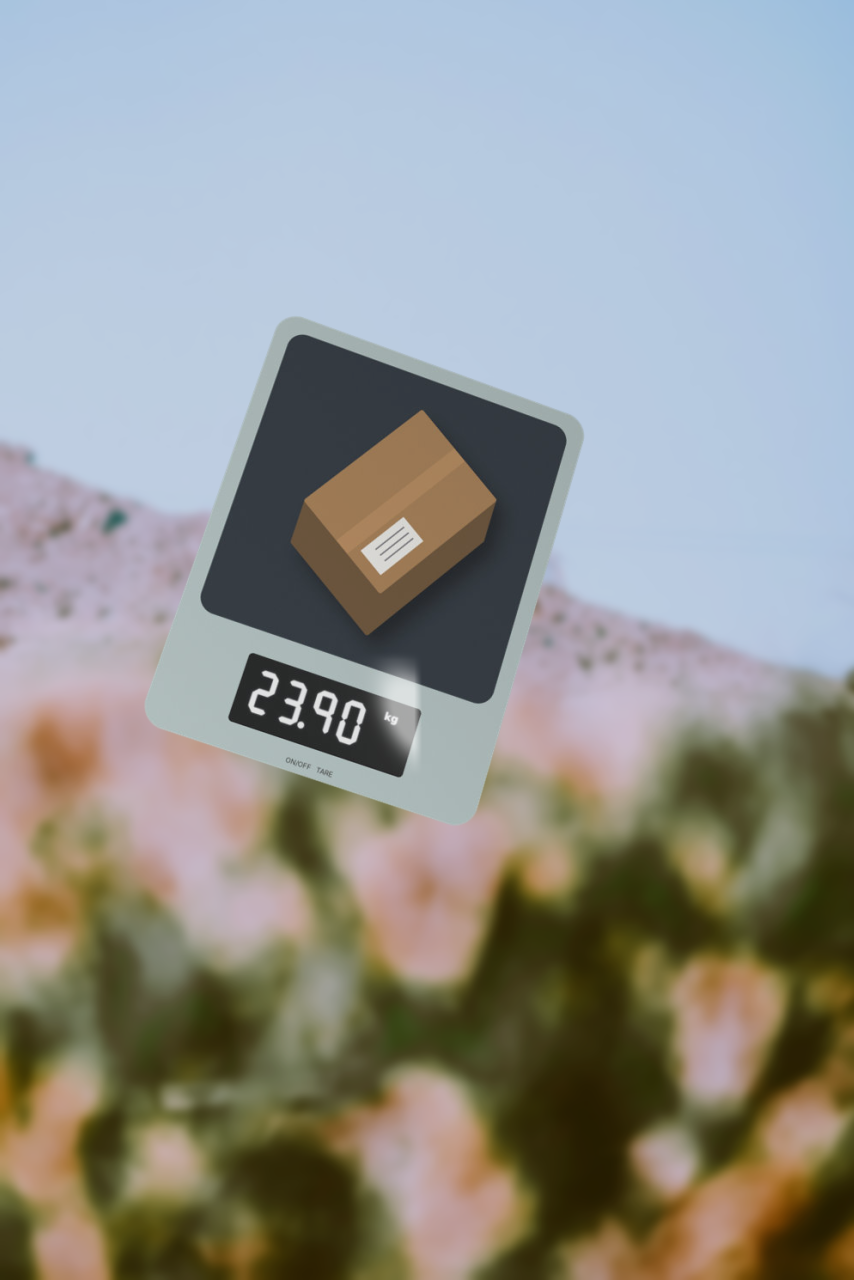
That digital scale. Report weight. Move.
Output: 23.90 kg
